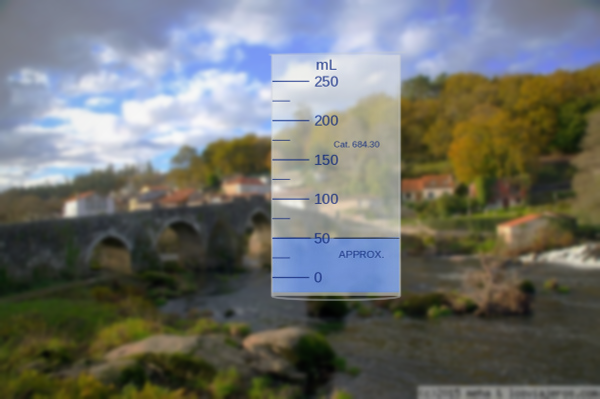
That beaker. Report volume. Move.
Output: 50 mL
